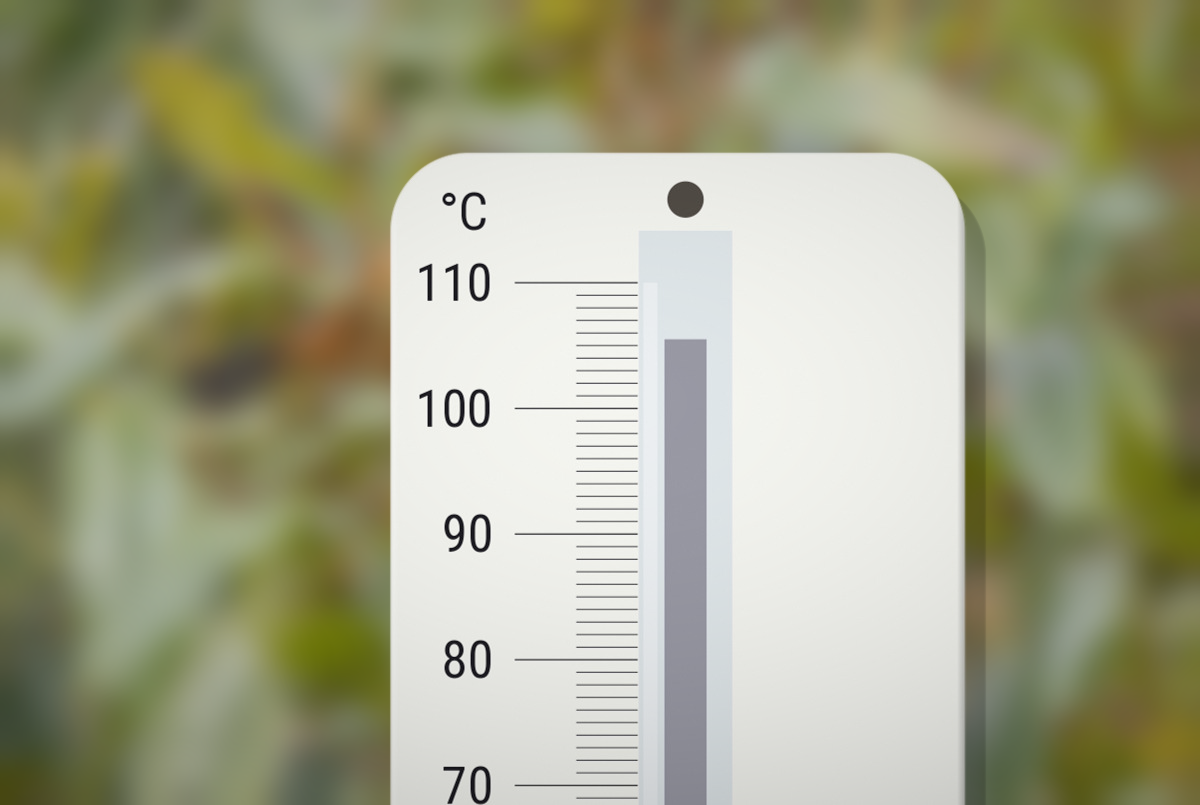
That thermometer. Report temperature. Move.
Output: 105.5 °C
